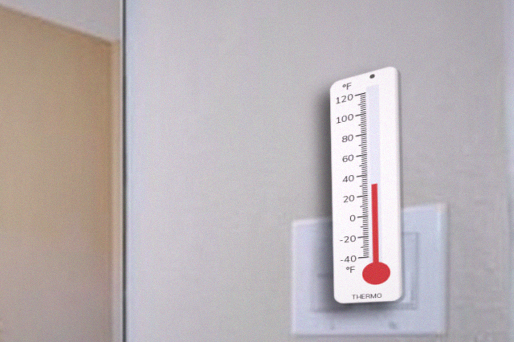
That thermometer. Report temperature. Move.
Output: 30 °F
